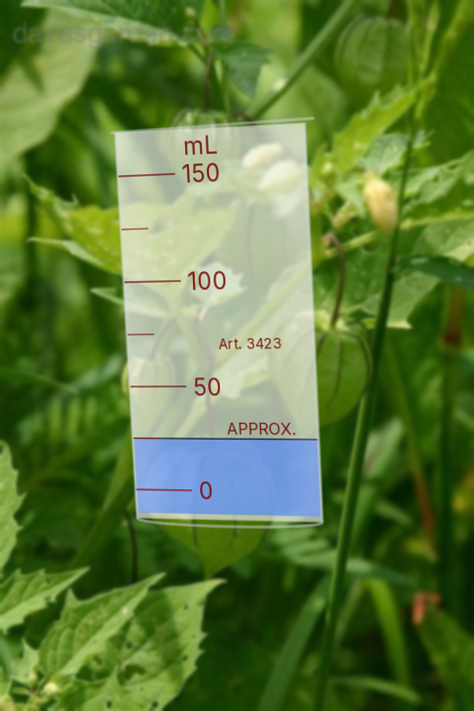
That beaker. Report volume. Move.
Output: 25 mL
